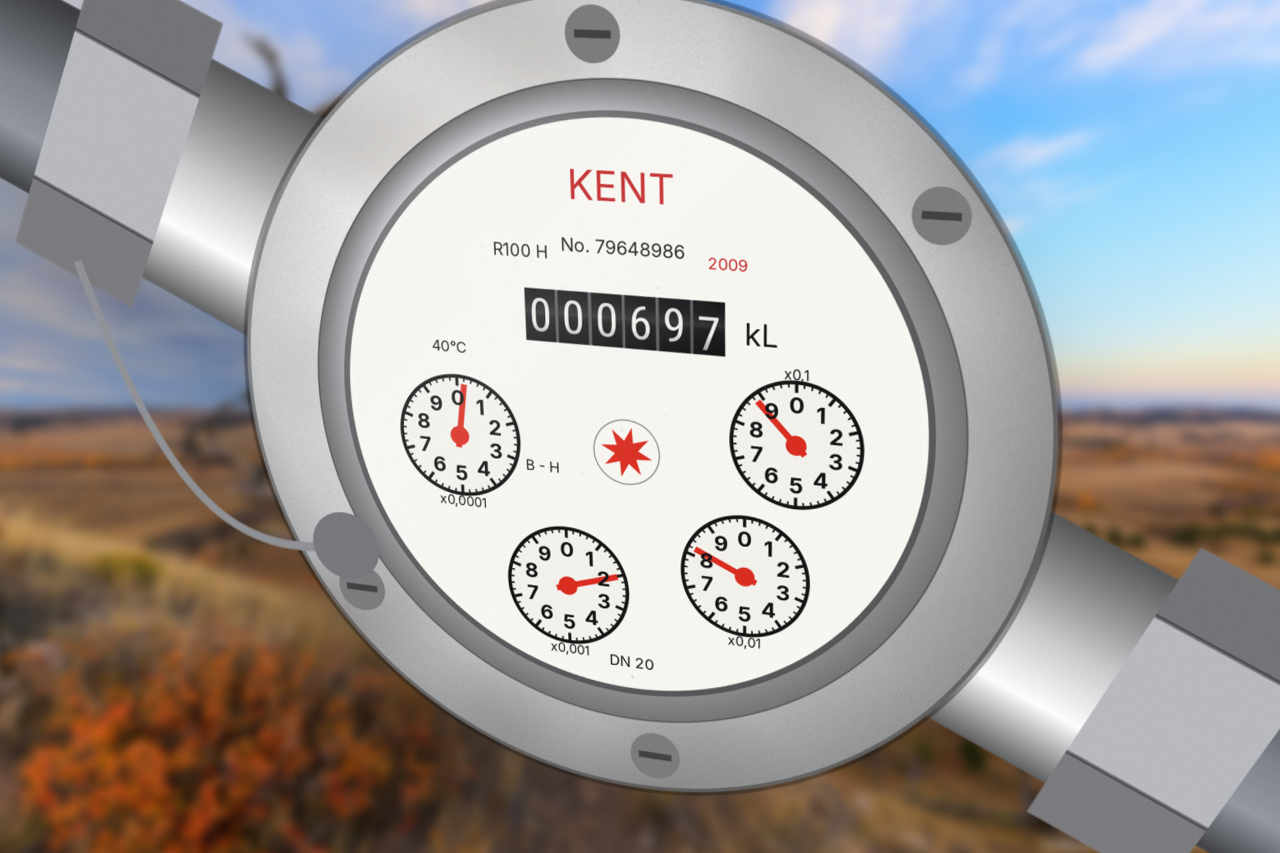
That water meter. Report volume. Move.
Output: 696.8820 kL
